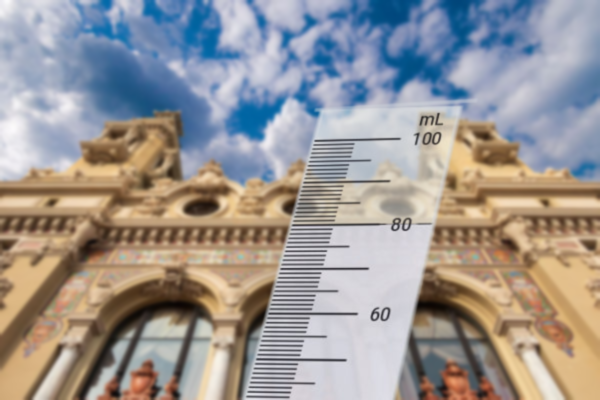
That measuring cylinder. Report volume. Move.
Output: 80 mL
